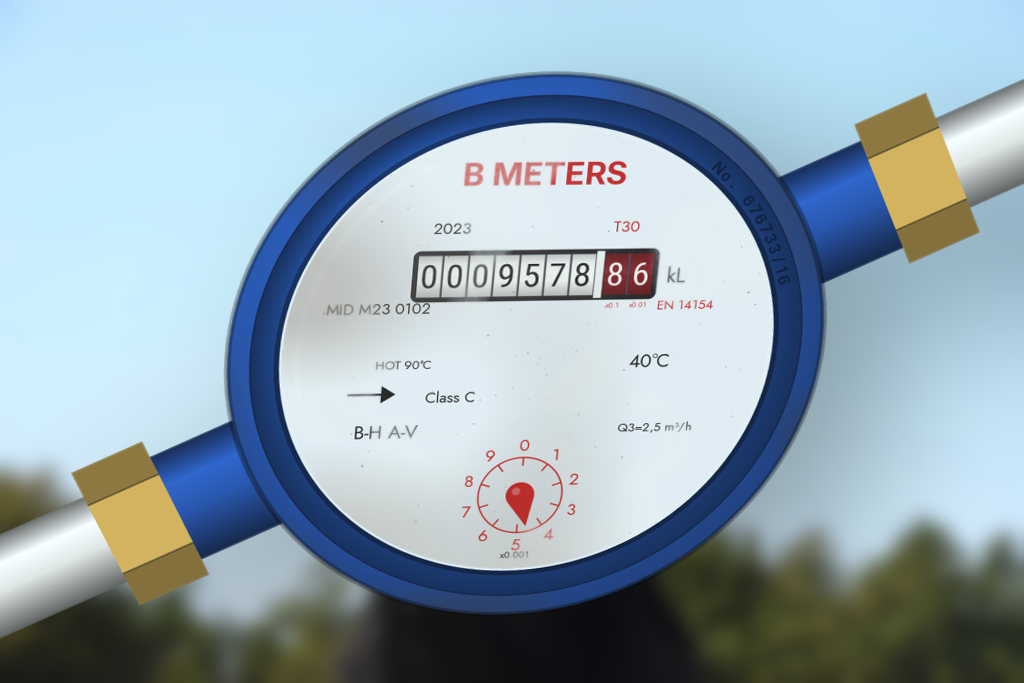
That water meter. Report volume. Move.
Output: 9578.864 kL
